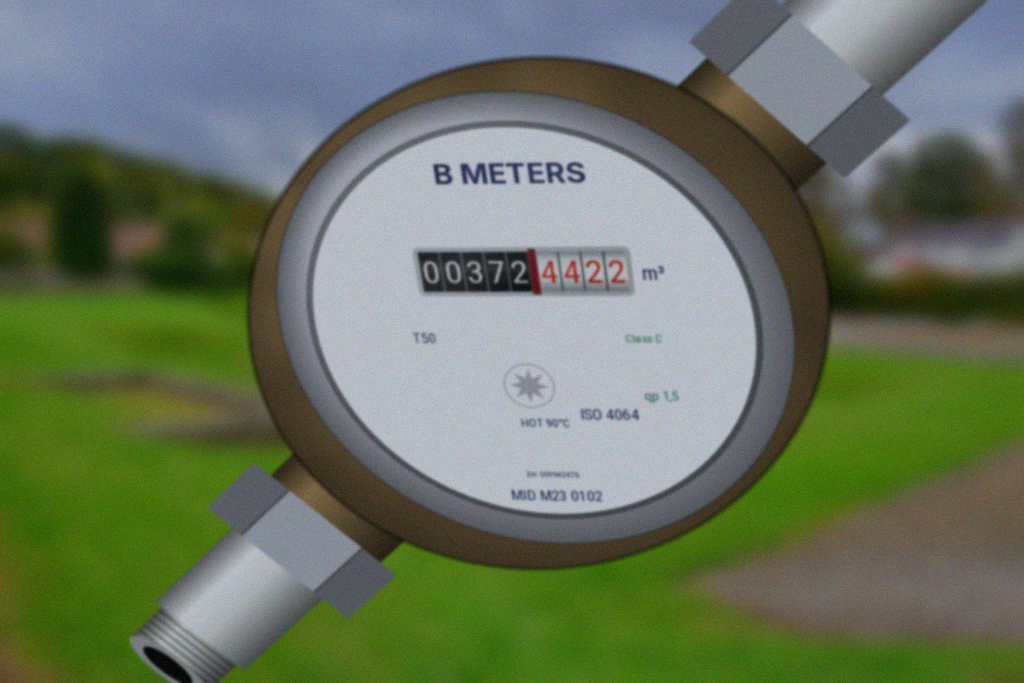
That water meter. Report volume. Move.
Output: 372.4422 m³
